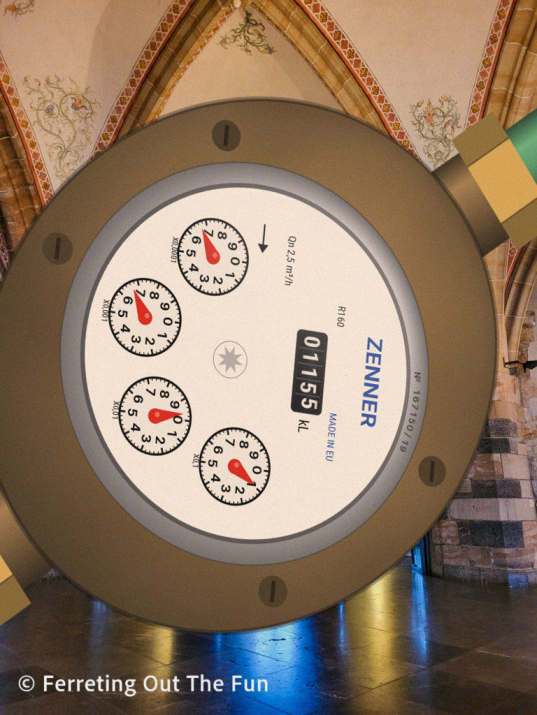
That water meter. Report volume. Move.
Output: 1155.0966 kL
